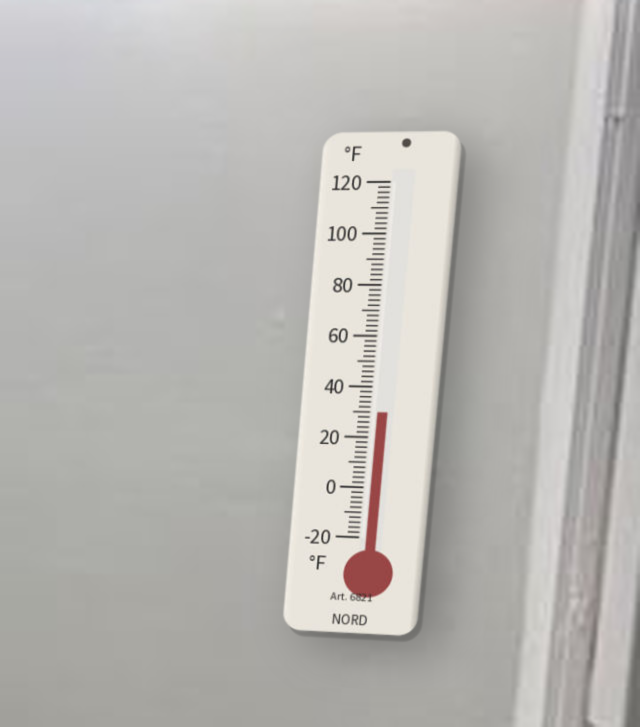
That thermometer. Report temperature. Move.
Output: 30 °F
